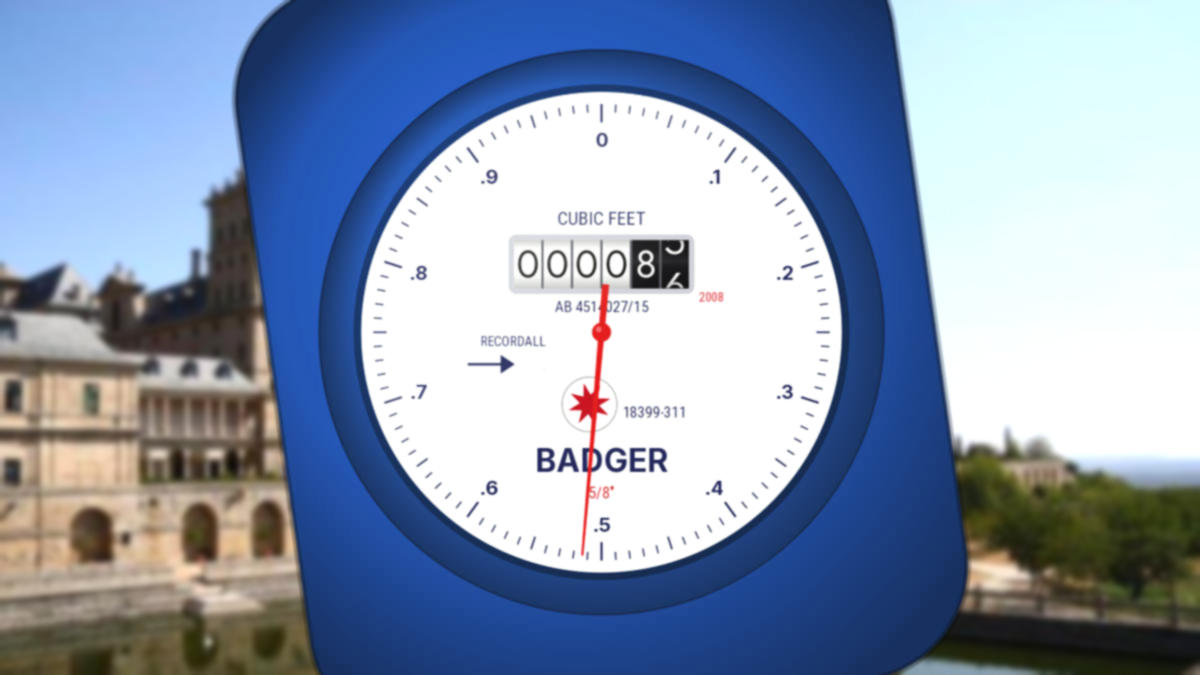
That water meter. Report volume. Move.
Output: 85.51 ft³
